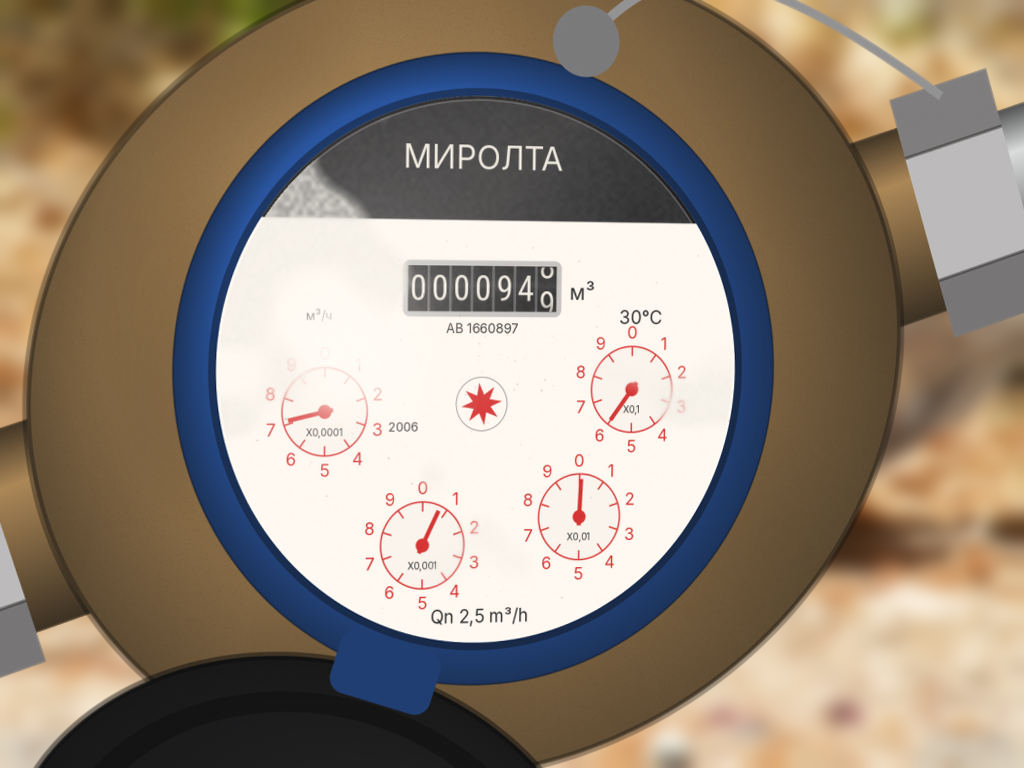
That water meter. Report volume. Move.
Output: 948.6007 m³
